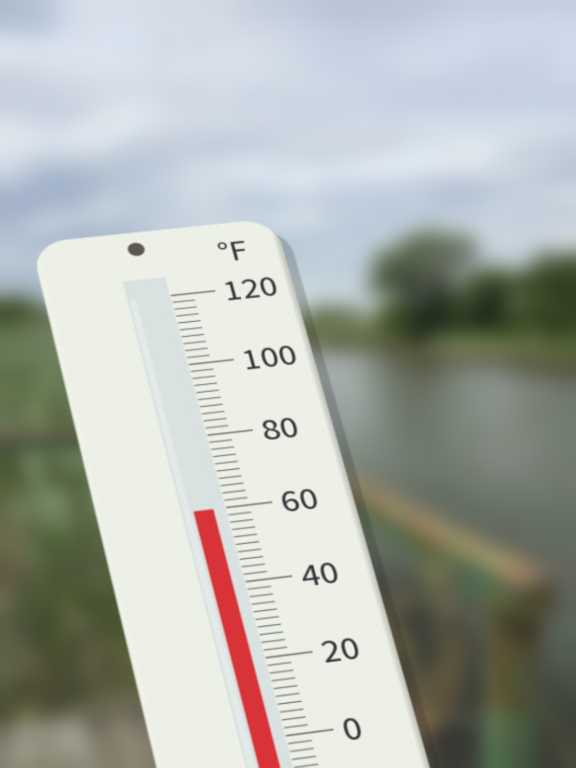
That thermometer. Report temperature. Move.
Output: 60 °F
